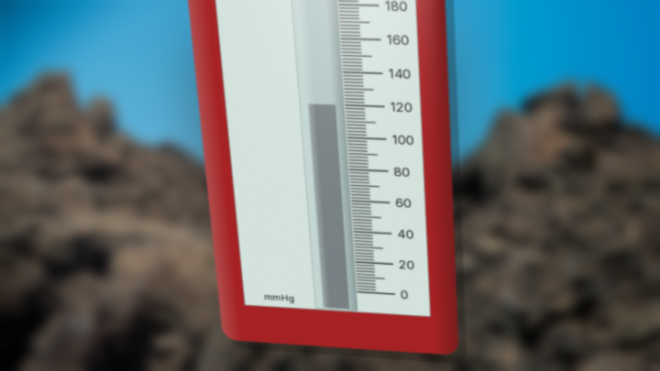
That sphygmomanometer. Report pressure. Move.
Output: 120 mmHg
